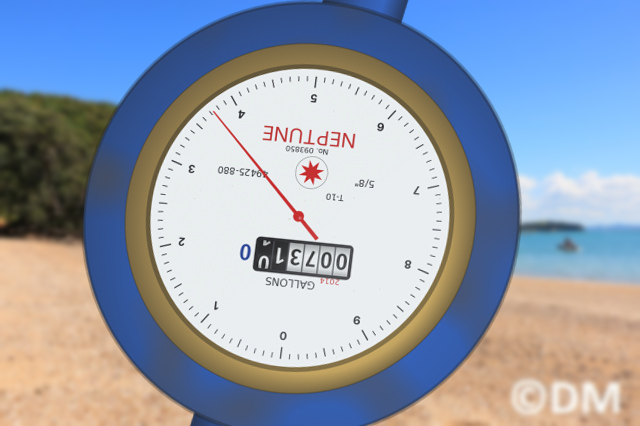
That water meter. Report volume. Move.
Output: 73103.7 gal
